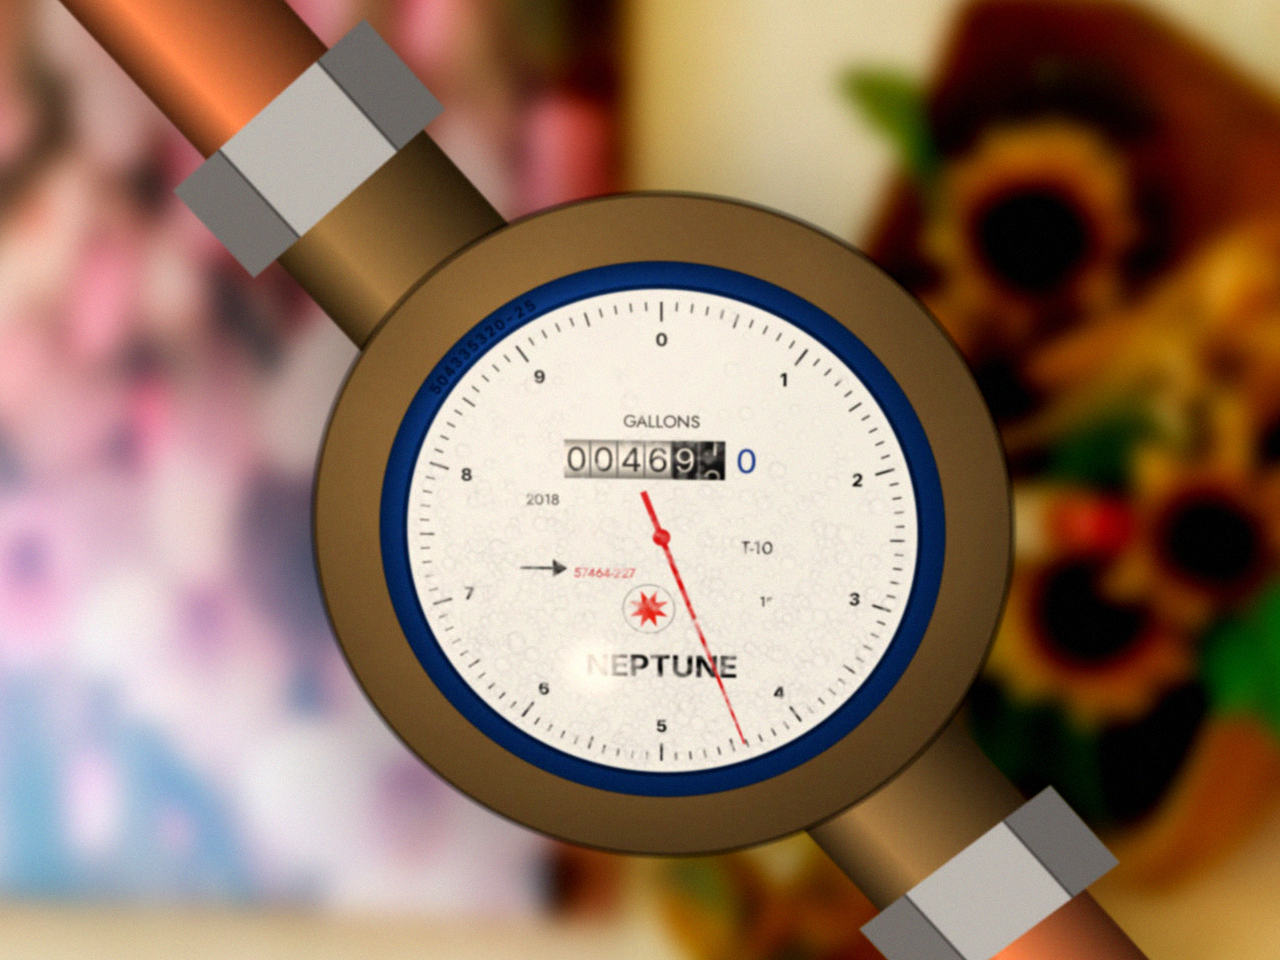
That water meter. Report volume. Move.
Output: 46914.4 gal
